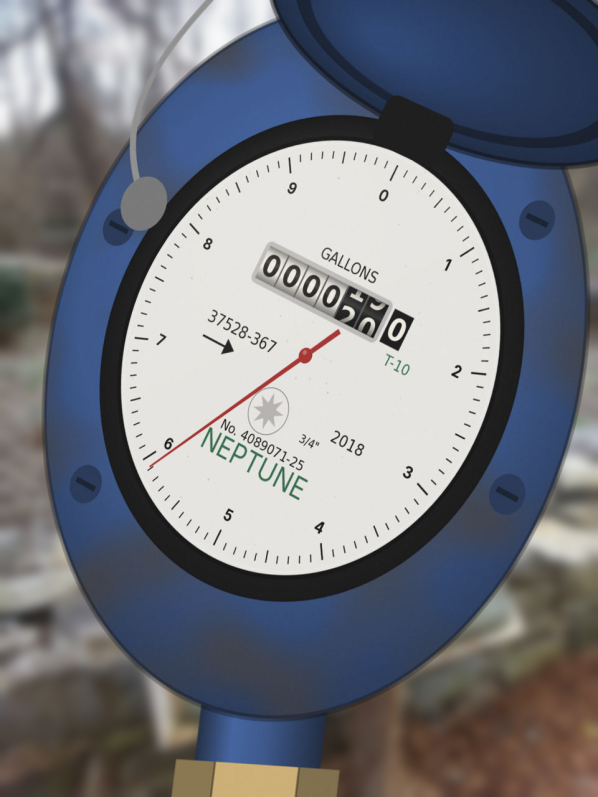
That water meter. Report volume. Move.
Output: 195.9 gal
